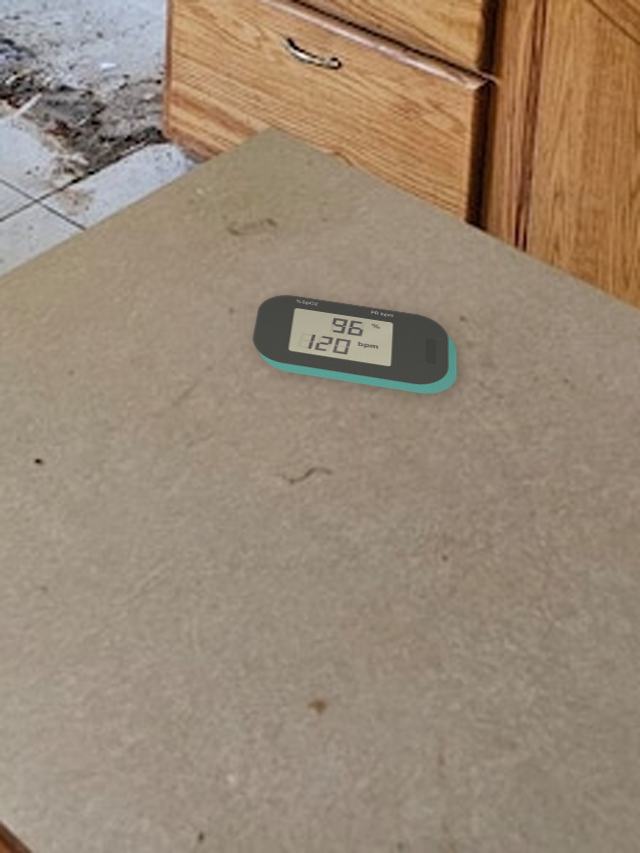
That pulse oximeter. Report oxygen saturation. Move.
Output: 96 %
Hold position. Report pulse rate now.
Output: 120 bpm
